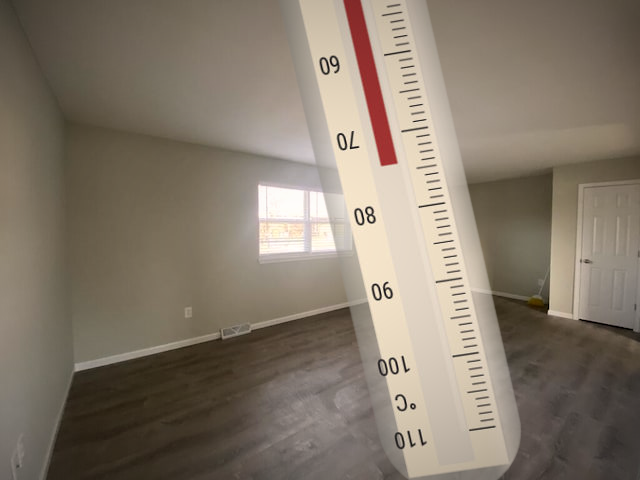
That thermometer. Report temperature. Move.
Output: 74 °C
